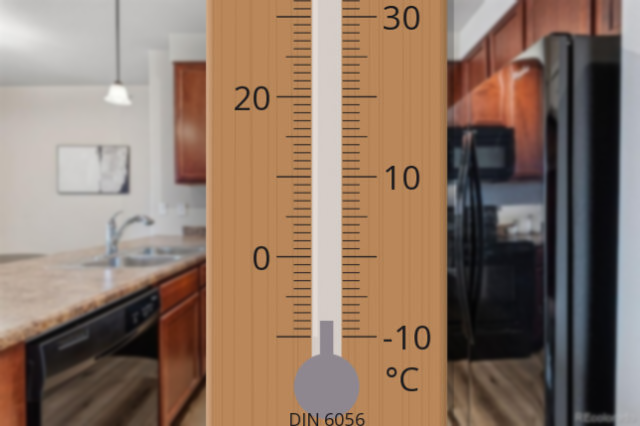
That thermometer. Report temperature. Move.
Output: -8 °C
